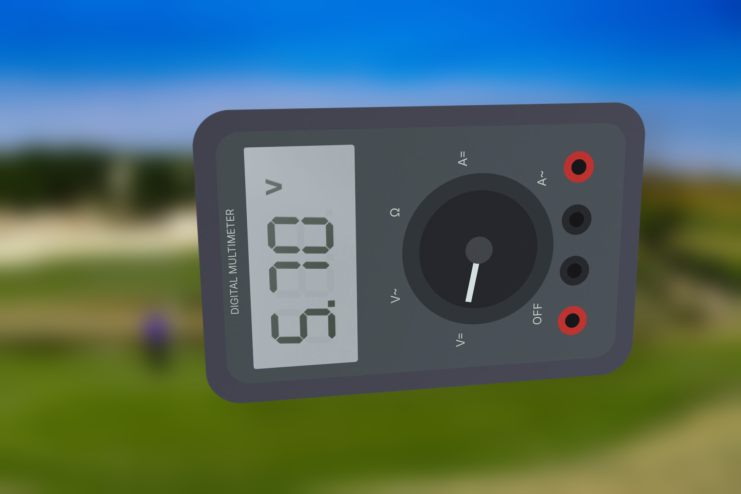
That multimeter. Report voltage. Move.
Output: 5.70 V
